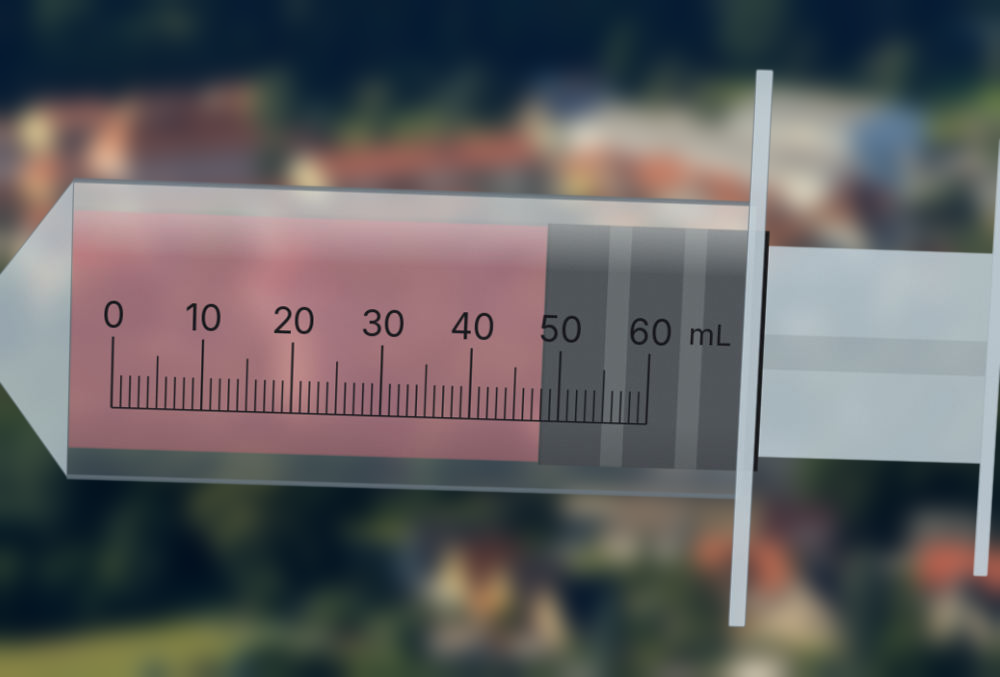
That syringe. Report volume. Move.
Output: 48 mL
